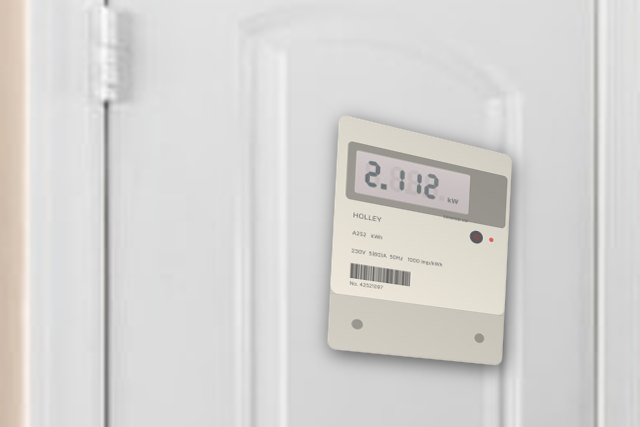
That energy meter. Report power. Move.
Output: 2.112 kW
